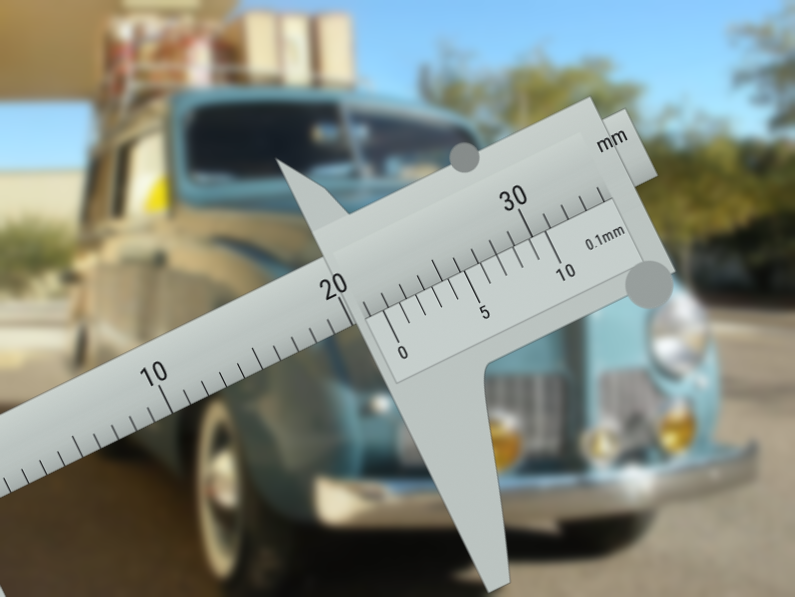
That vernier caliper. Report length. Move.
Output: 21.7 mm
